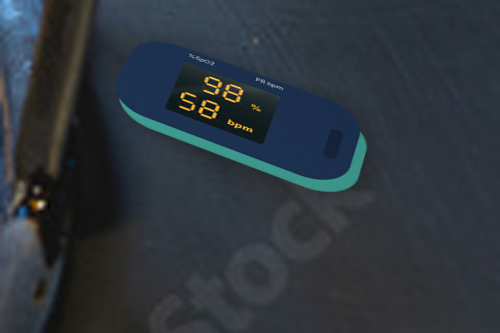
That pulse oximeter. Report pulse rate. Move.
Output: 58 bpm
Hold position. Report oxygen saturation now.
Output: 98 %
